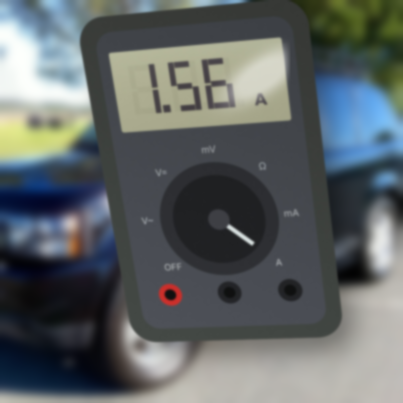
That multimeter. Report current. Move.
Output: 1.56 A
